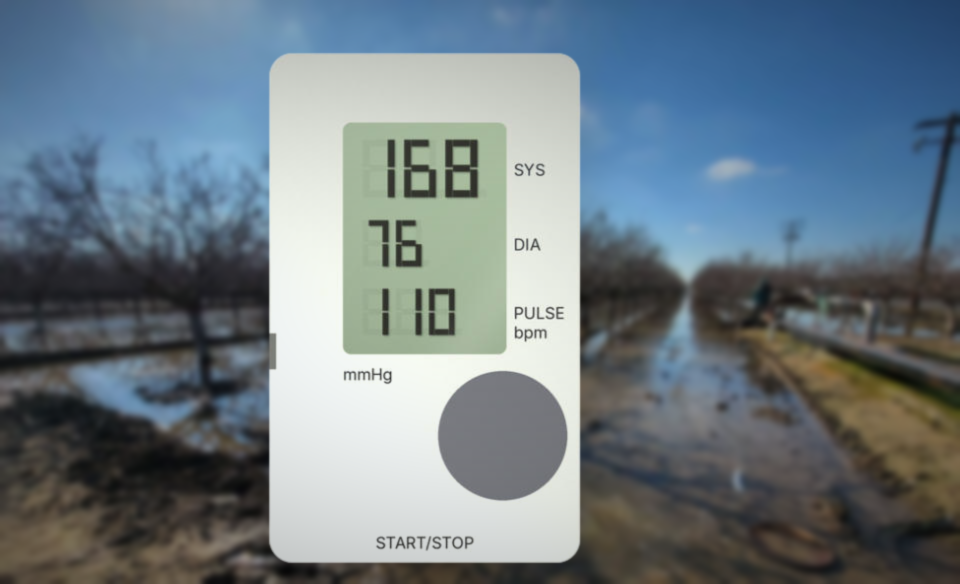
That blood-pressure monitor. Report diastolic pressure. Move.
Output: 76 mmHg
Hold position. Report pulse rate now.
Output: 110 bpm
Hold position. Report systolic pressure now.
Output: 168 mmHg
